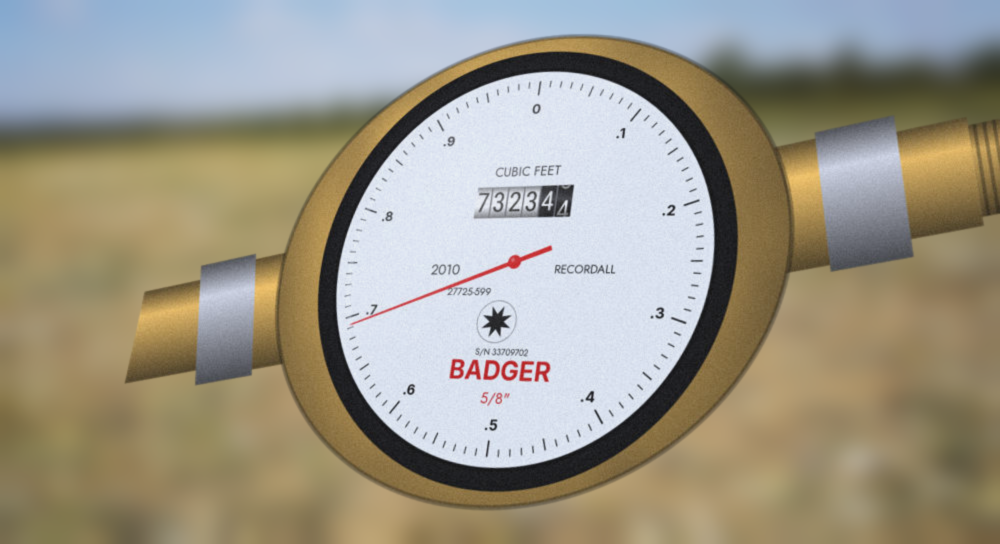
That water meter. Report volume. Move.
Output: 732343.69 ft³
